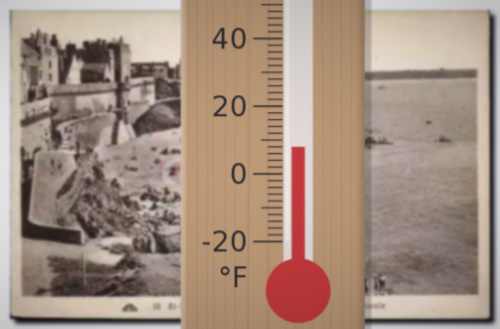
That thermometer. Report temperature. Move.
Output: 8 °F
